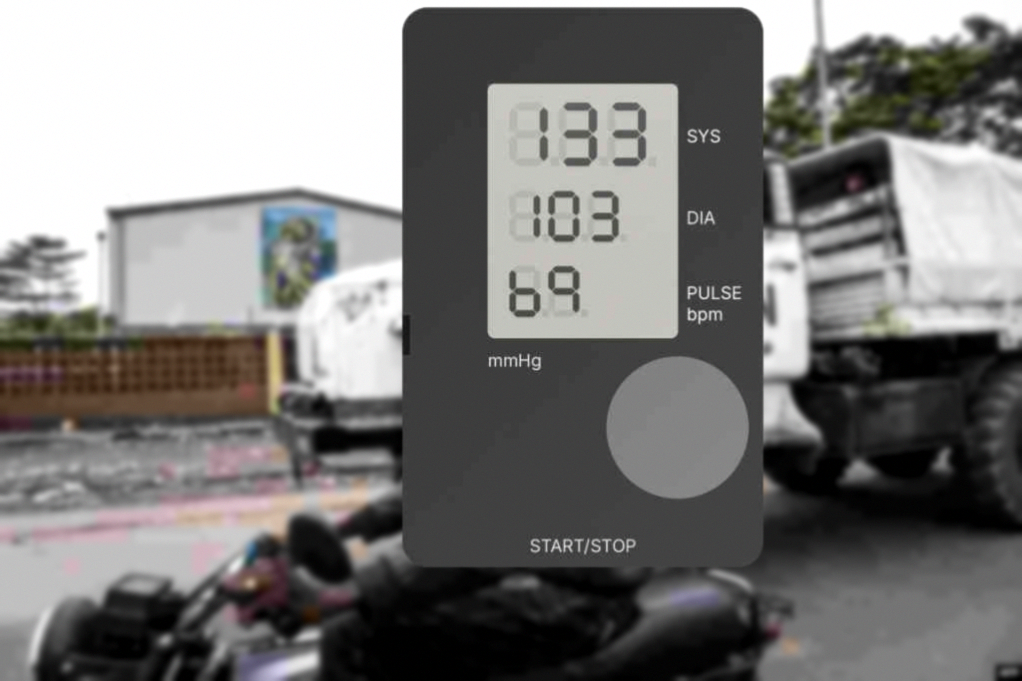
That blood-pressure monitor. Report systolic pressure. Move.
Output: 133 mmHg
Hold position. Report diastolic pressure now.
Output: 103 mmHg
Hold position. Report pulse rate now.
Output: 69 bpm
